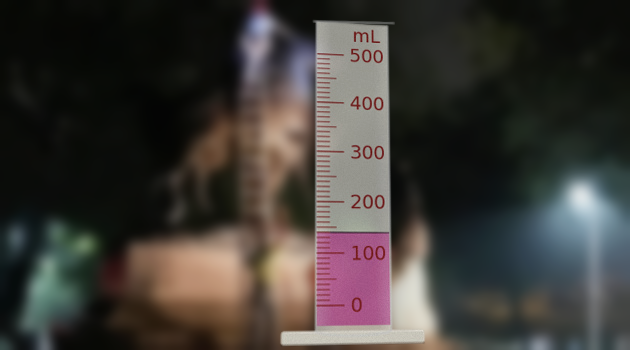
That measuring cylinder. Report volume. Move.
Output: 140 mL
